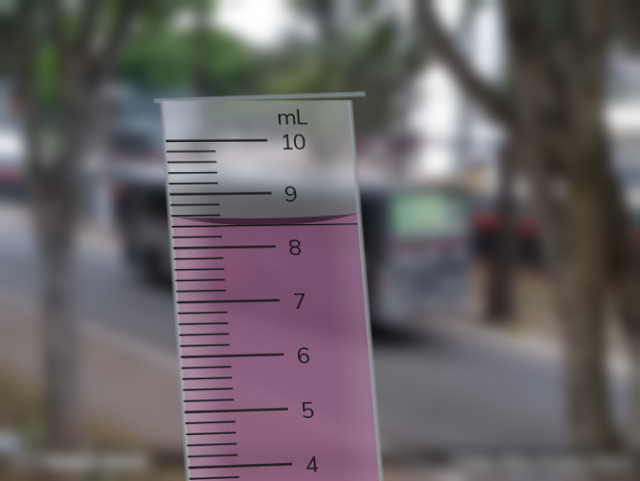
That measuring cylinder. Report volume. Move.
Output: 8.4 mL
